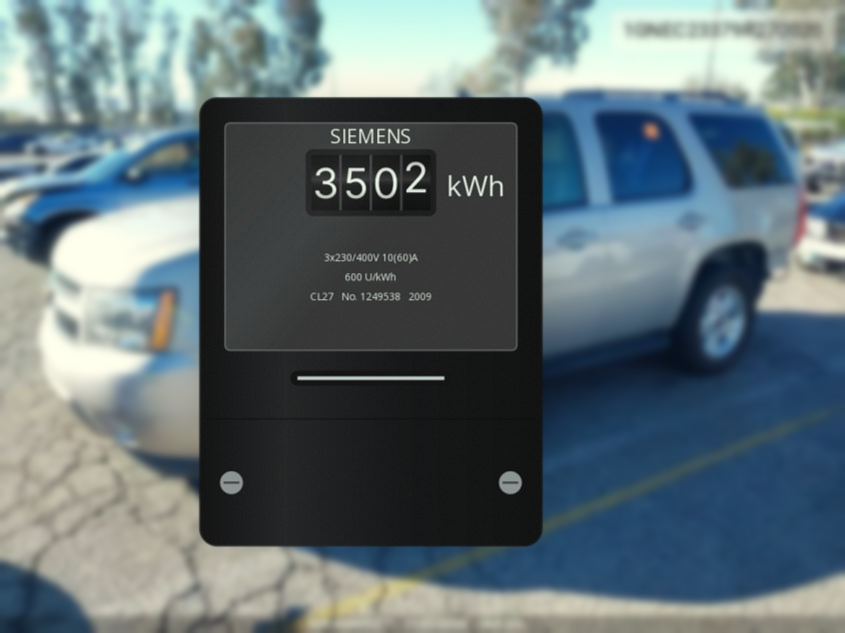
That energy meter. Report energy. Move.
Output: 3502 kWh
